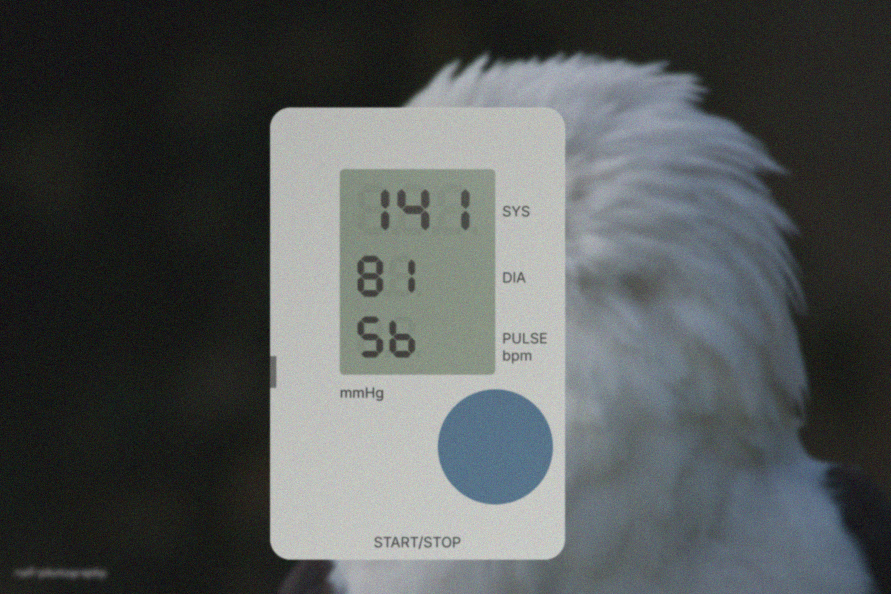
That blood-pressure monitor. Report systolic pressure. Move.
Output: 141 mmHg
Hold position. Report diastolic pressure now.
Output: 81 mmHg
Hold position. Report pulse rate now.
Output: 56 bpm
